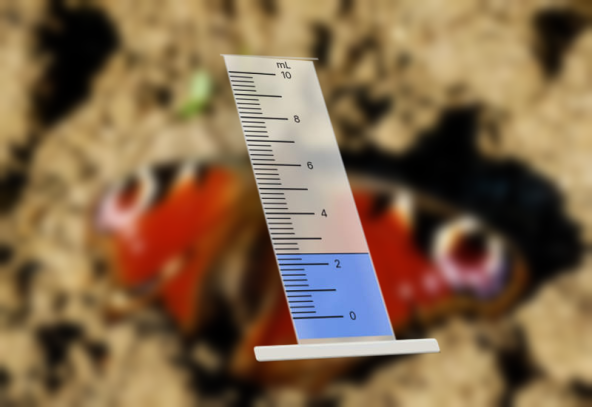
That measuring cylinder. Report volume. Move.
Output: 2.4 mL
